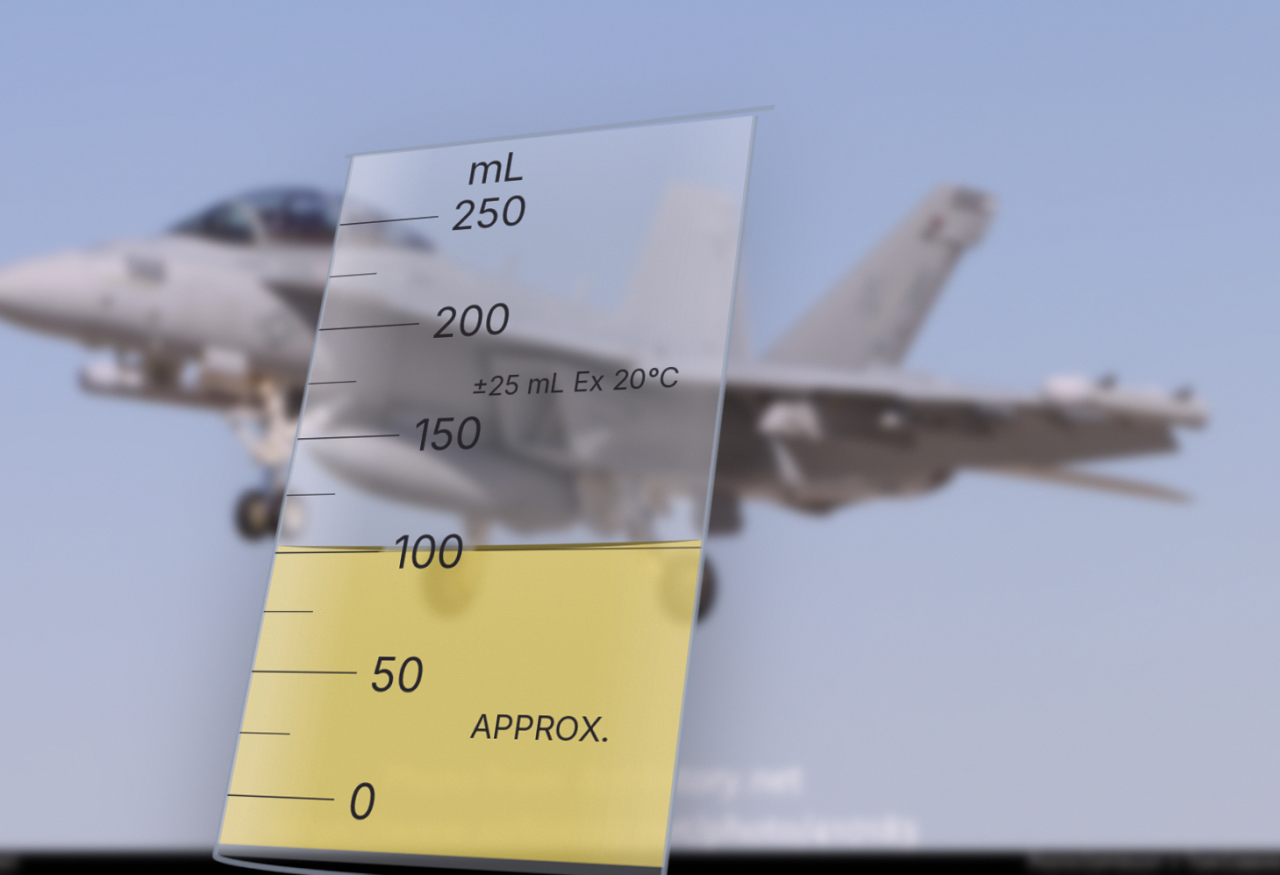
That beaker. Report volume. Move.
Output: 100 mL
